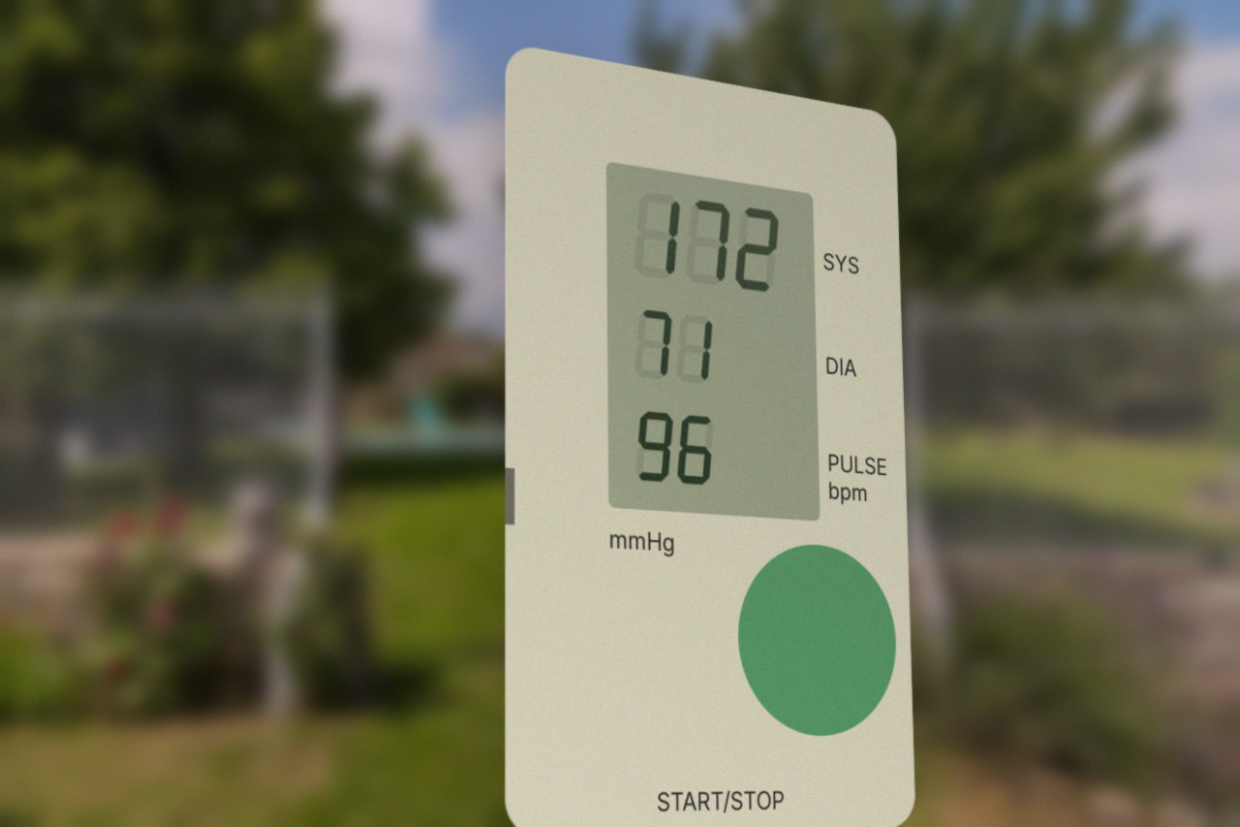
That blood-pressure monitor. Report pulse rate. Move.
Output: 96 bpm
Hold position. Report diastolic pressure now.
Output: 71 mmHg
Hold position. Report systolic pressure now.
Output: 172 mmHg
